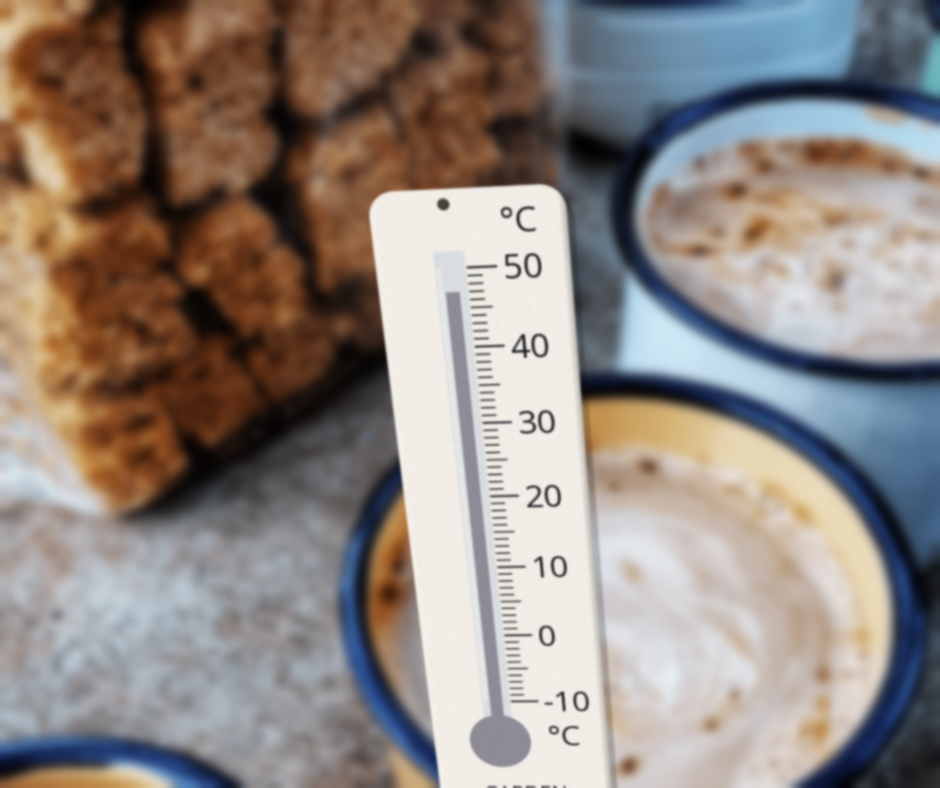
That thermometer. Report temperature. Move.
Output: 47 °C
